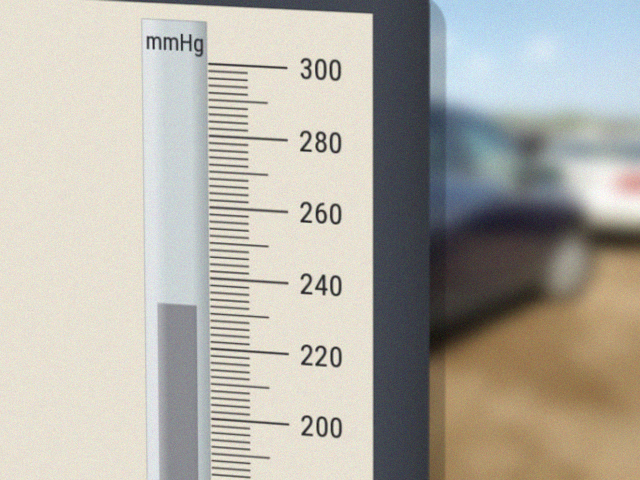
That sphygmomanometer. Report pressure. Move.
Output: 232 mmHg
